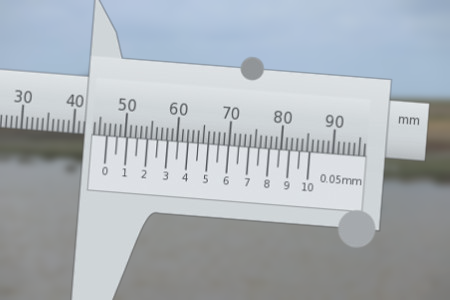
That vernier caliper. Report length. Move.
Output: 46.5 mm
